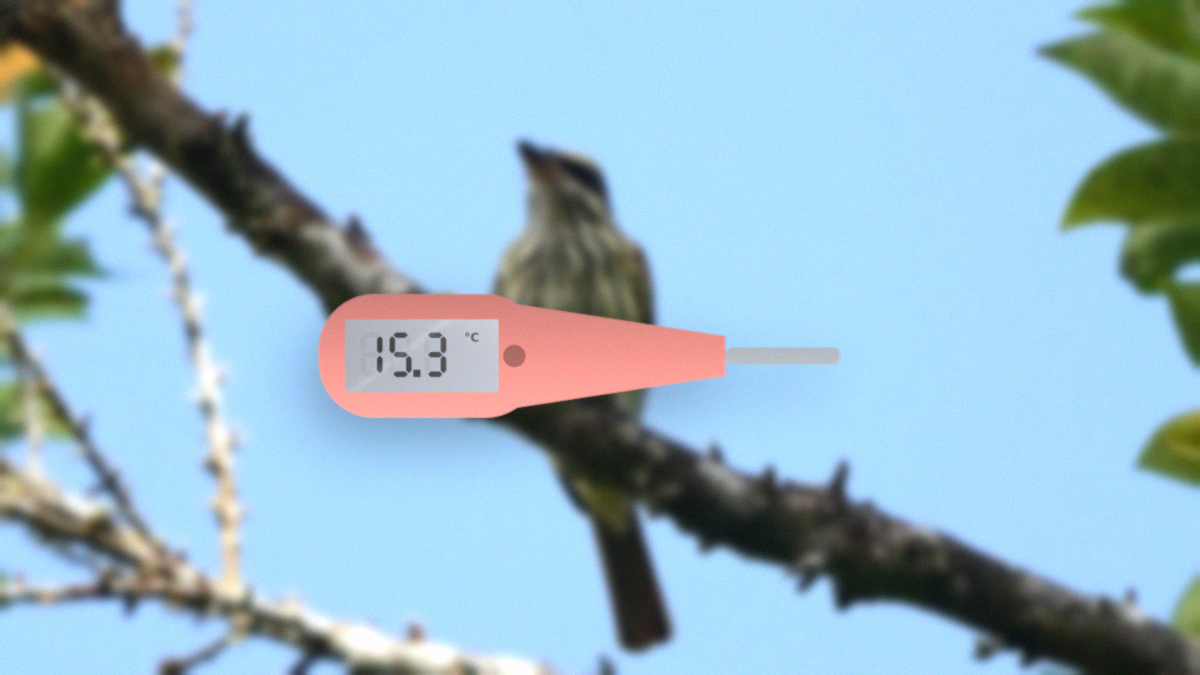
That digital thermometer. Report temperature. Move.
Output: 15.3 °C
